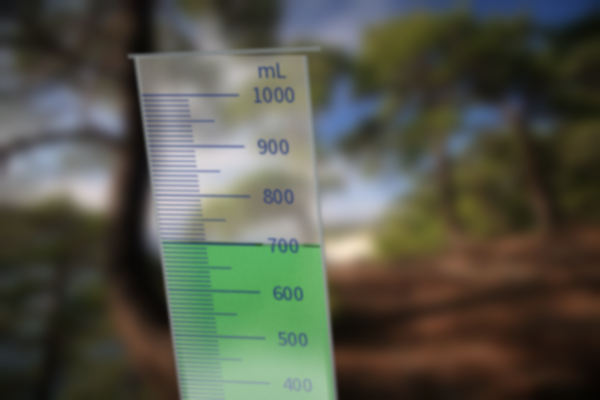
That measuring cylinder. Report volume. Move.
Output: 700 mL
